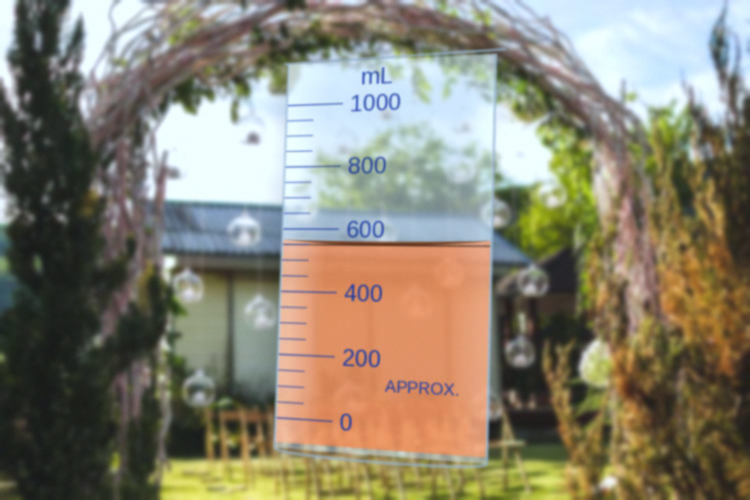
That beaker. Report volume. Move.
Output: 550 mL
